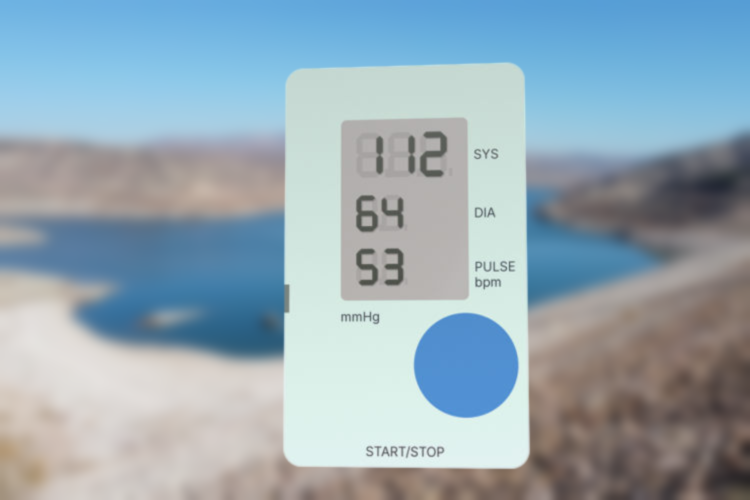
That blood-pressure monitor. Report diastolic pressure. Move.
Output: 64 mmHg
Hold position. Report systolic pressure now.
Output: 112 mmHg
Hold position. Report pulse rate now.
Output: 53 bpm
